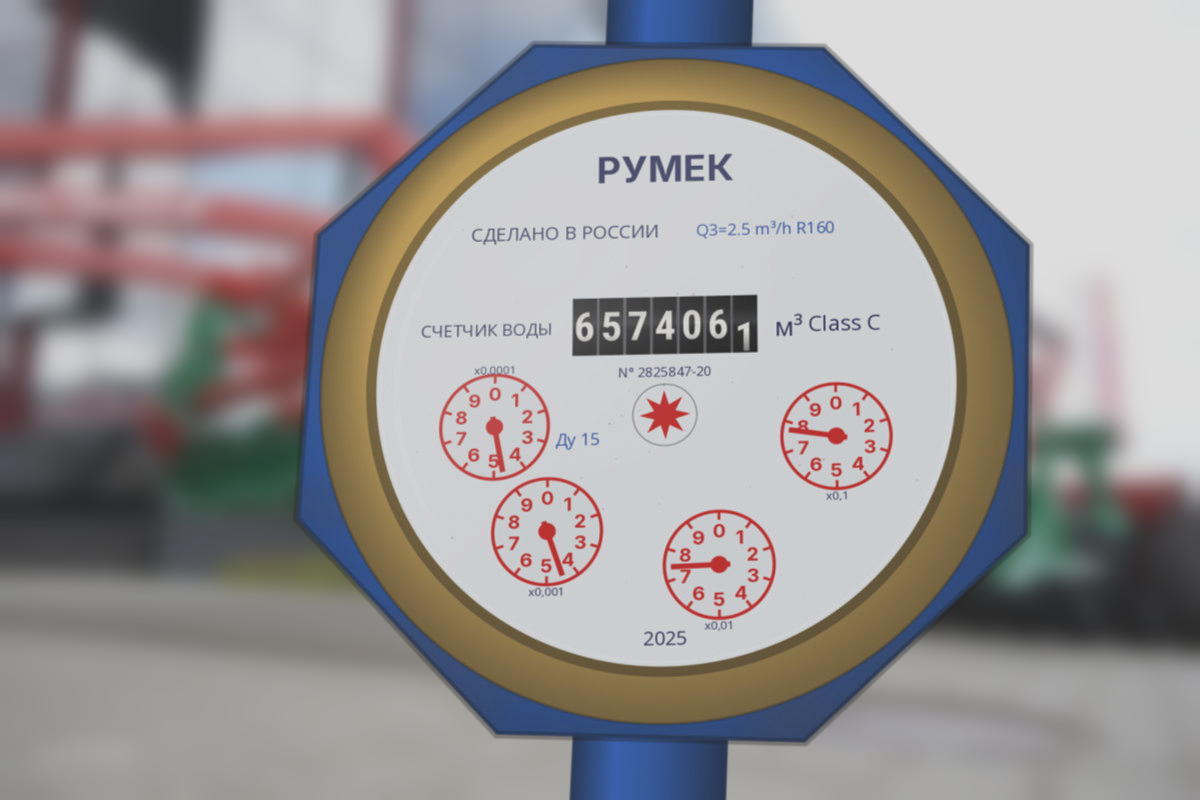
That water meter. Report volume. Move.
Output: 6574060.7744 m³
